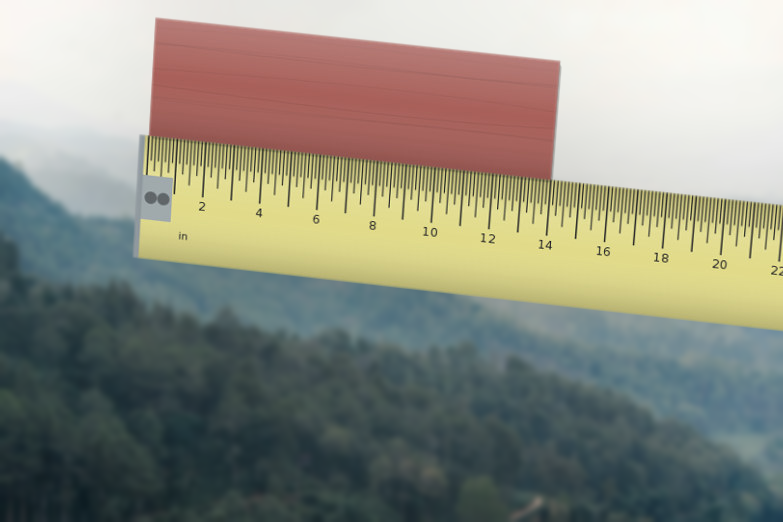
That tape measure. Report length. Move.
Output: 14 in
